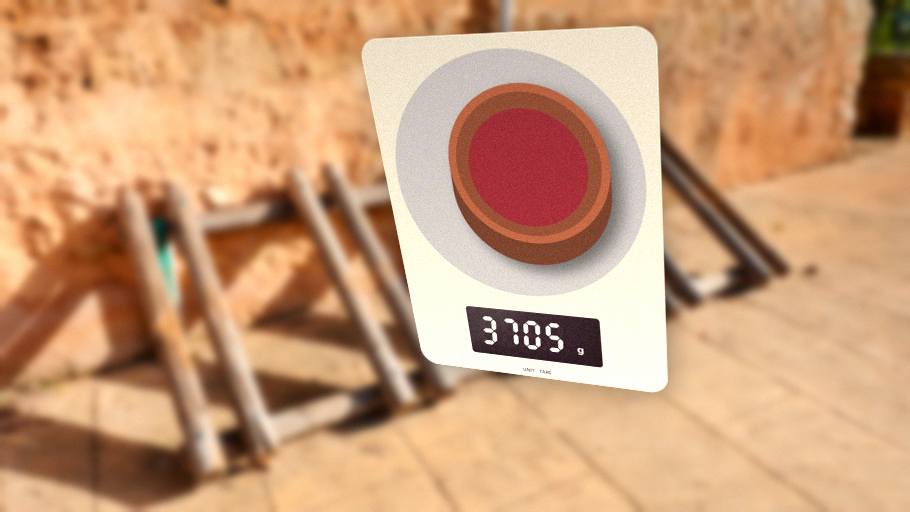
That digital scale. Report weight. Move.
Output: 3705 g
